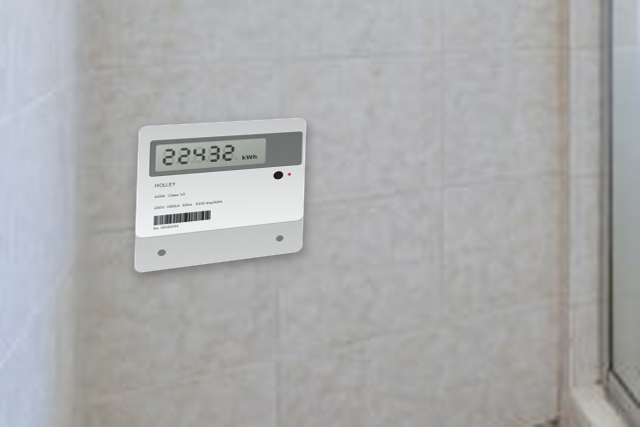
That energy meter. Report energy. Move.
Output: 22432 kWh
